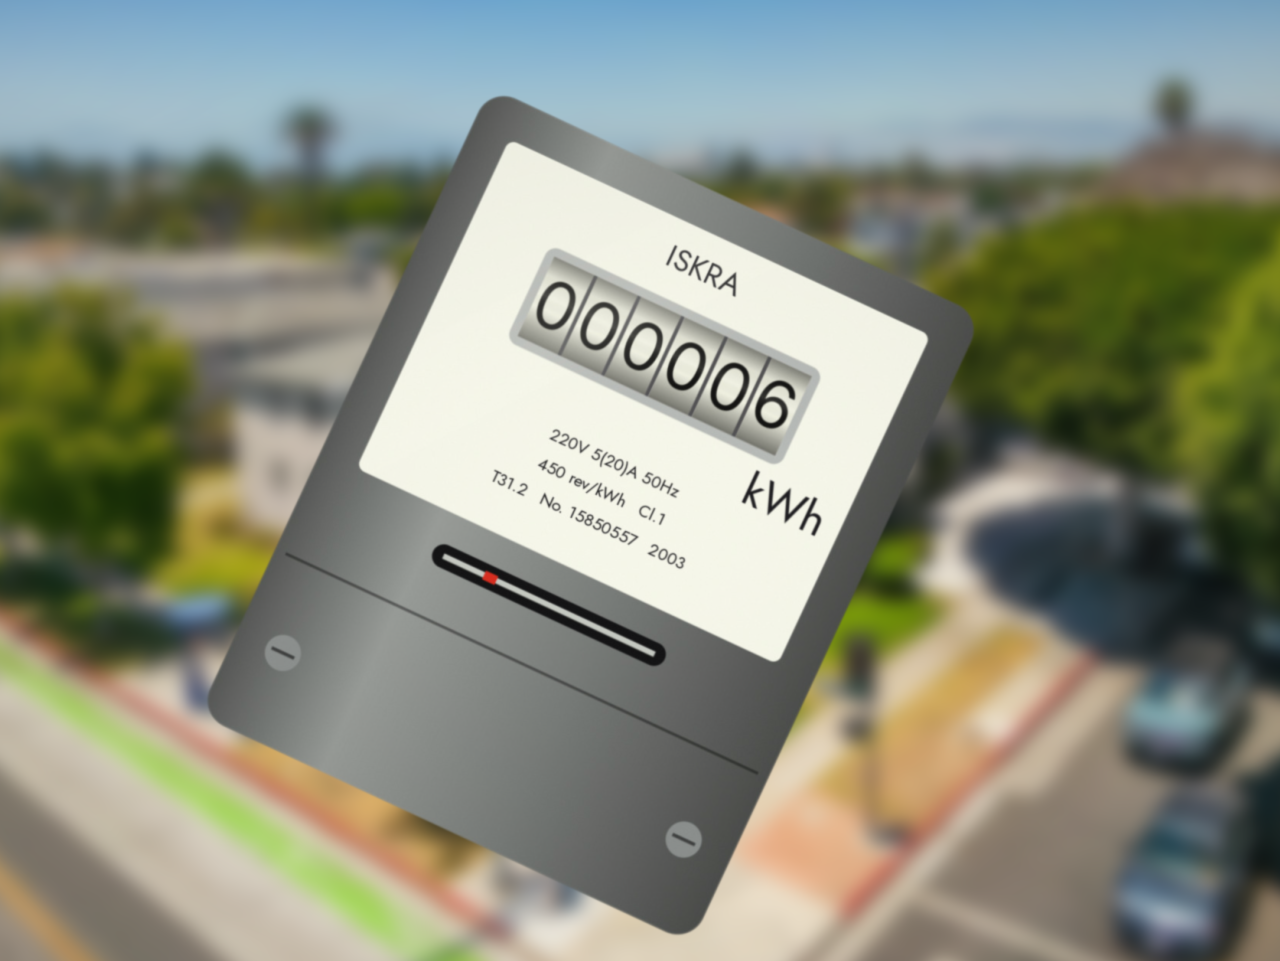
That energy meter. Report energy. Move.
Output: 6 kWh
